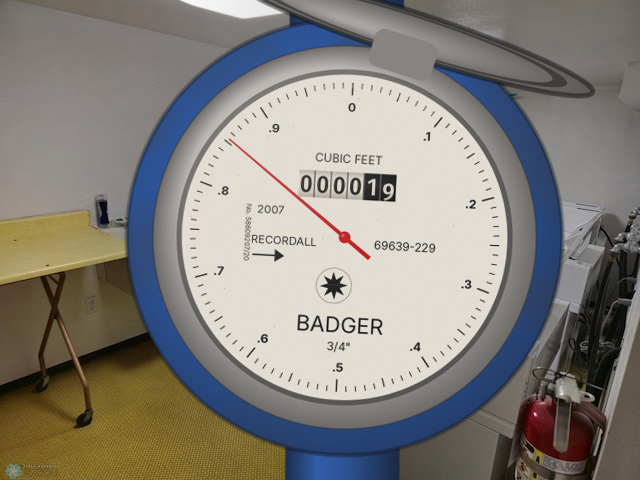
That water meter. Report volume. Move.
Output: 18.85 ft³
